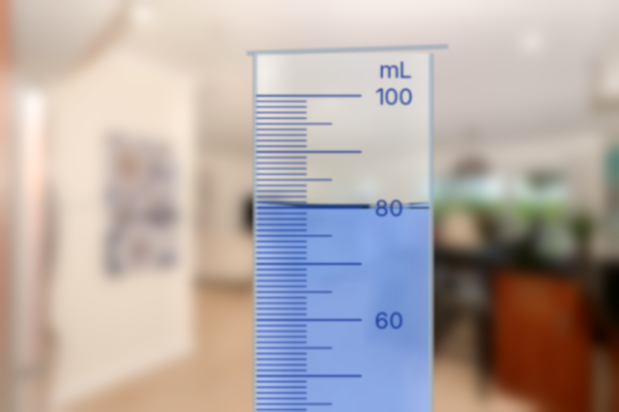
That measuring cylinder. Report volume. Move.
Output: 80 mL
